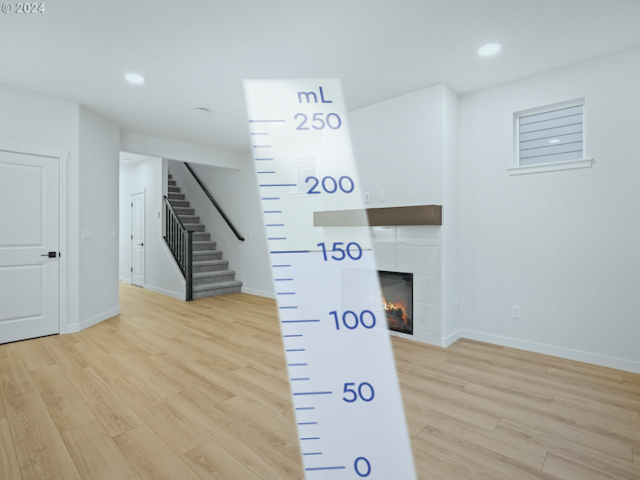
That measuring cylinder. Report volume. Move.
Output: 150 mL
